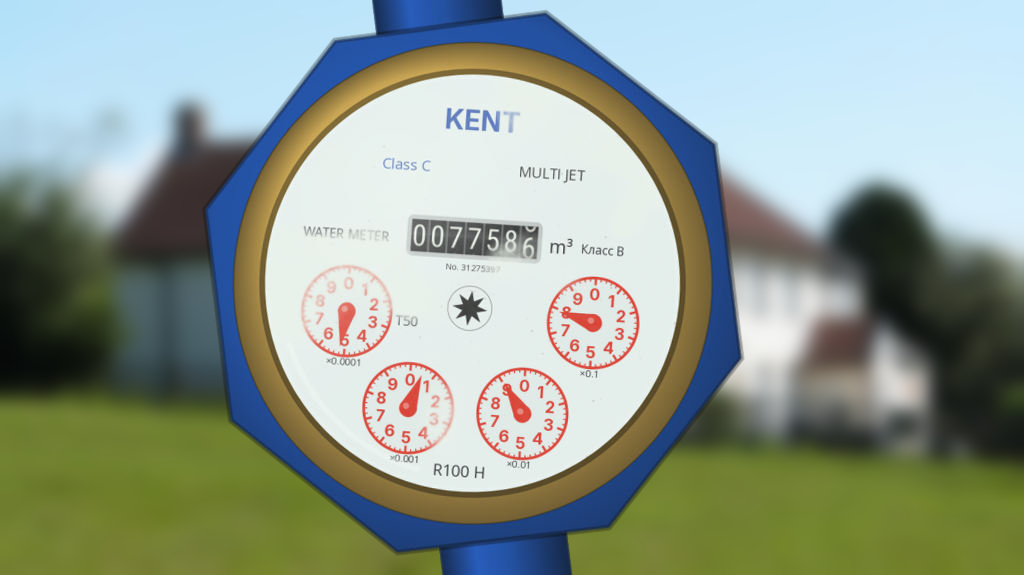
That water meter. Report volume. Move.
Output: 77585.7905 m³
